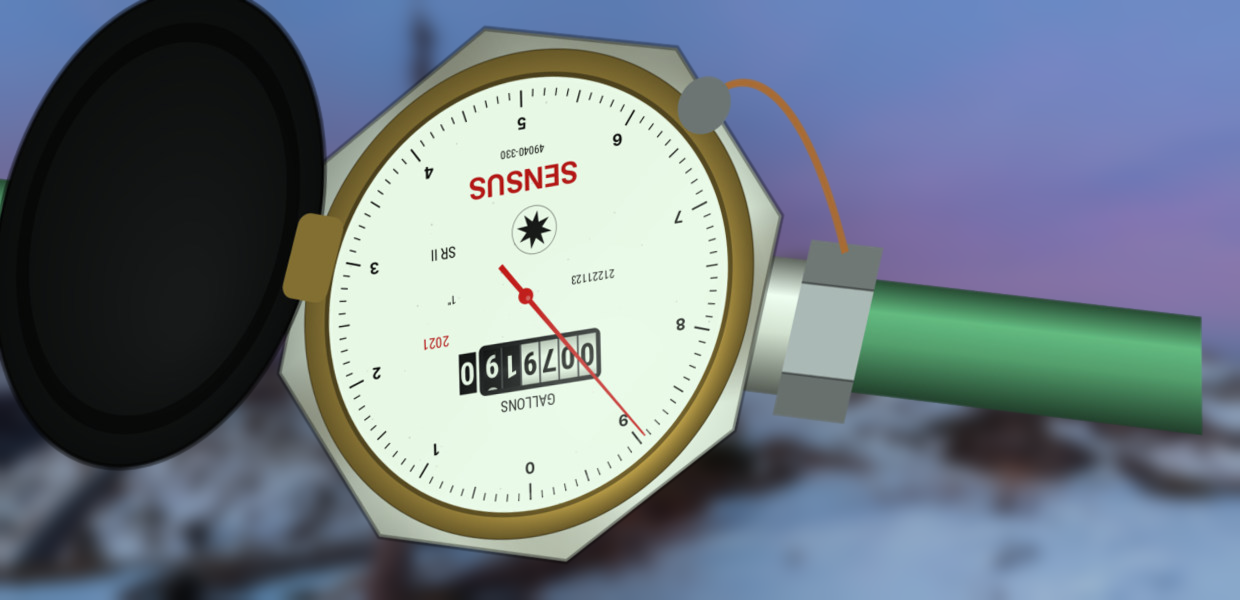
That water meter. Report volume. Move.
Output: 79188.9 gal
